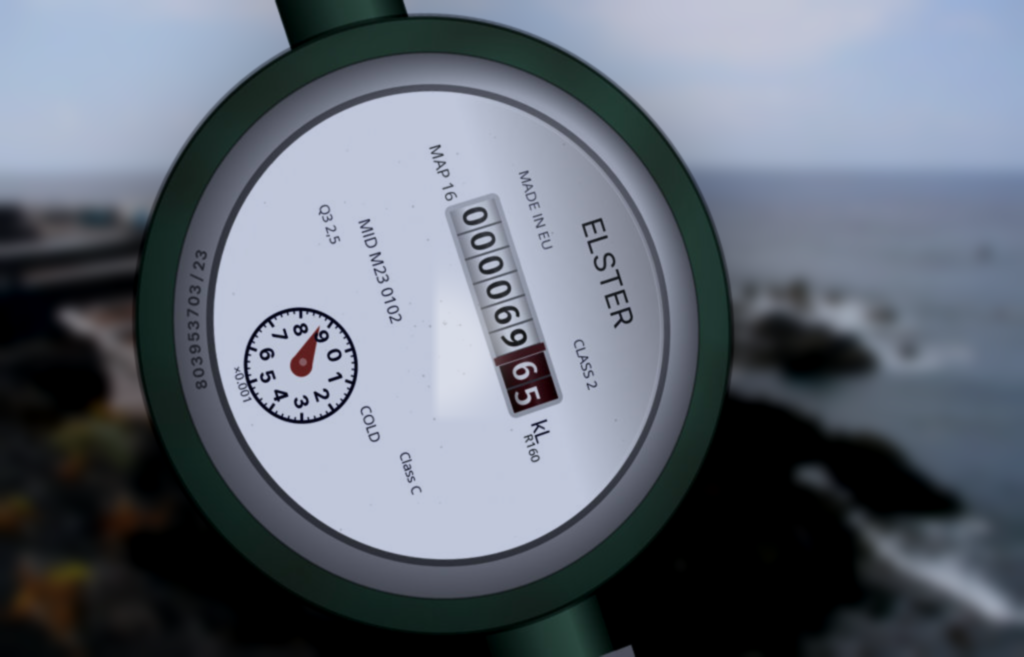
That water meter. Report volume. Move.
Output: 69.648 kL
